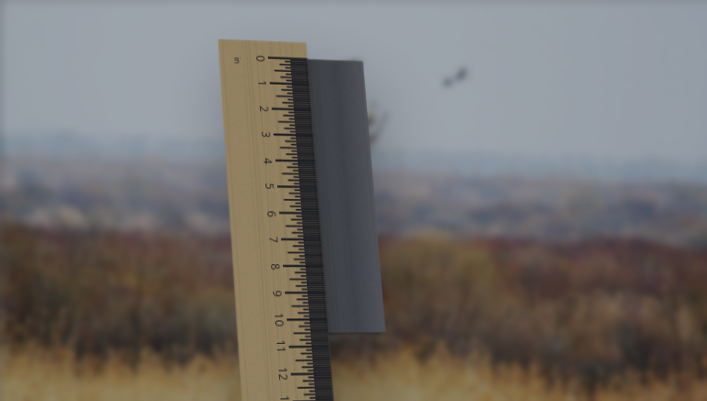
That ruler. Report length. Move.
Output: 10.5 in
